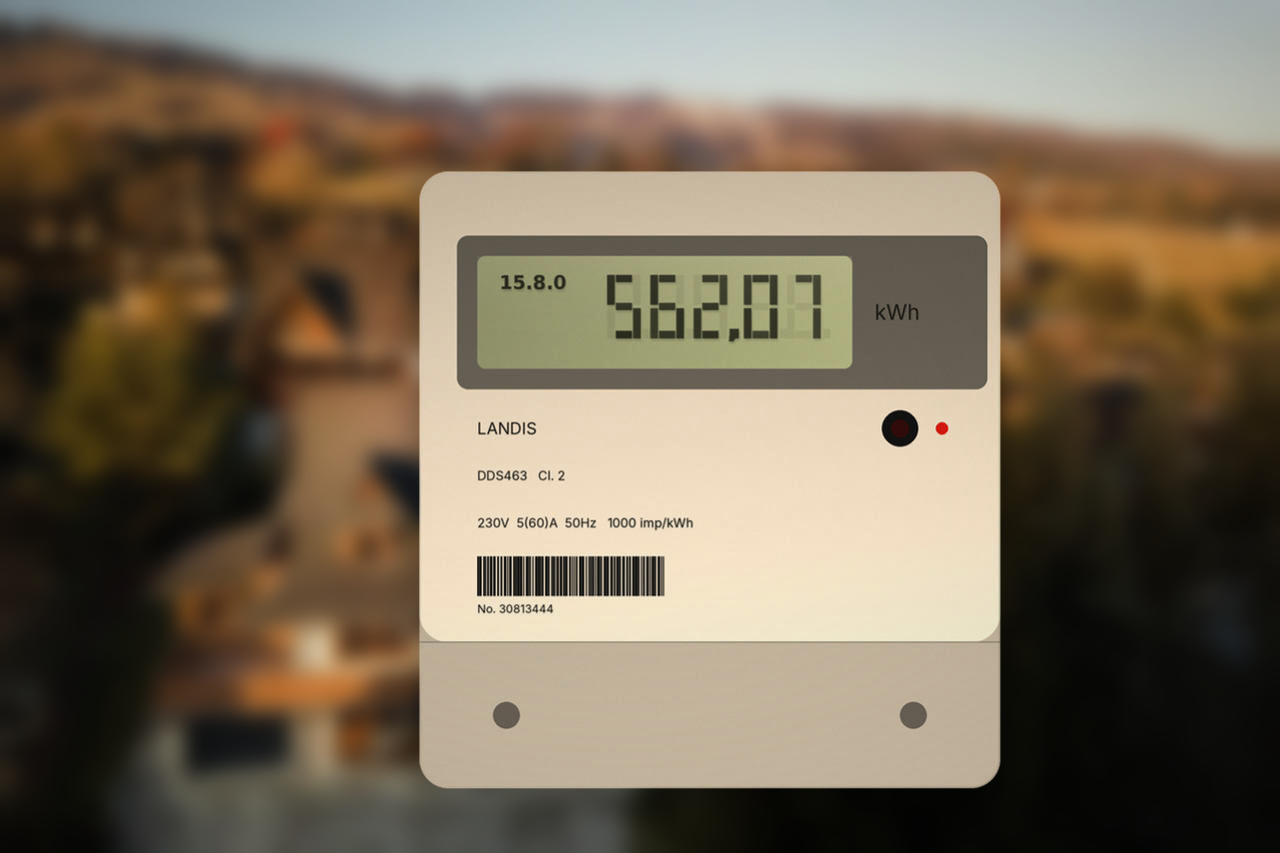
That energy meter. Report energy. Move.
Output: 562.07 kWh
